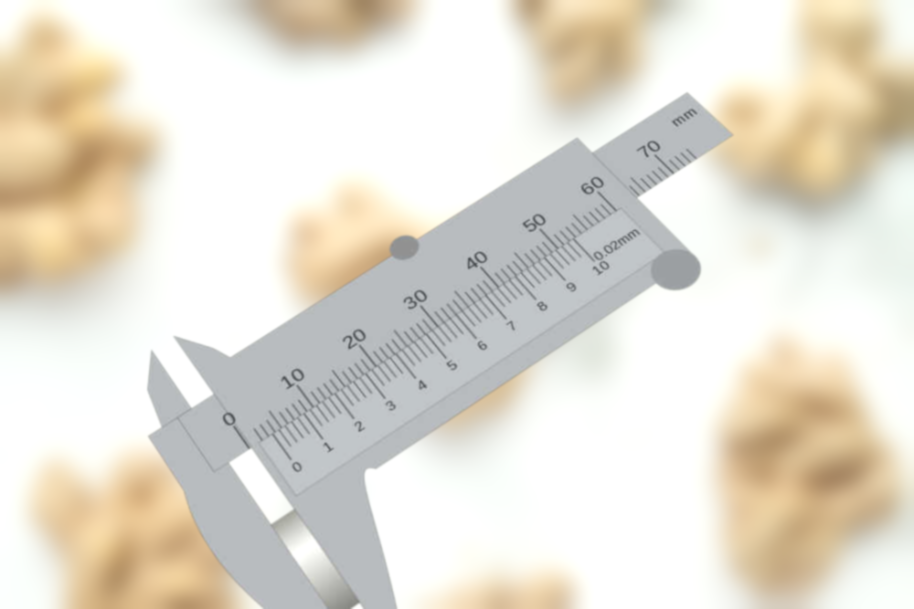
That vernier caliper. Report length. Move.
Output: 3.6 mm
